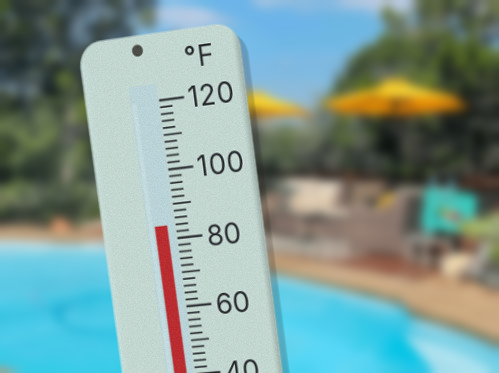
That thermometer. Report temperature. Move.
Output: 84 °F
